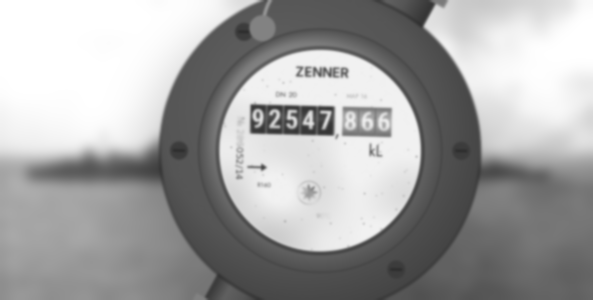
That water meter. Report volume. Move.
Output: 92547.866 kL
